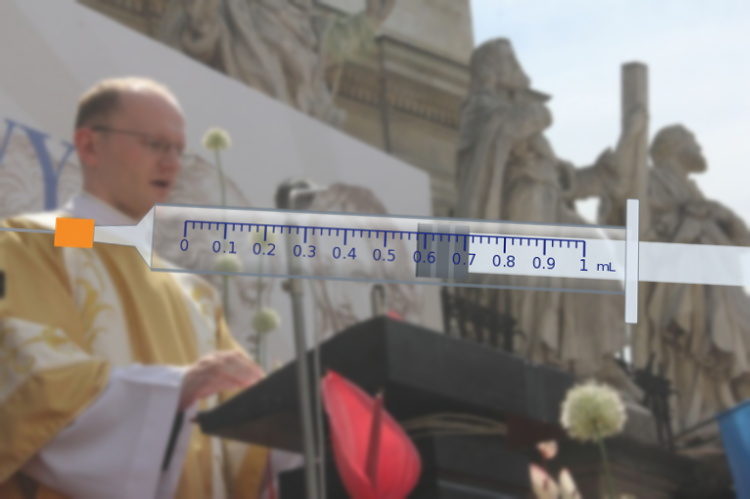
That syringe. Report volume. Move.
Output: 0.58 mL
